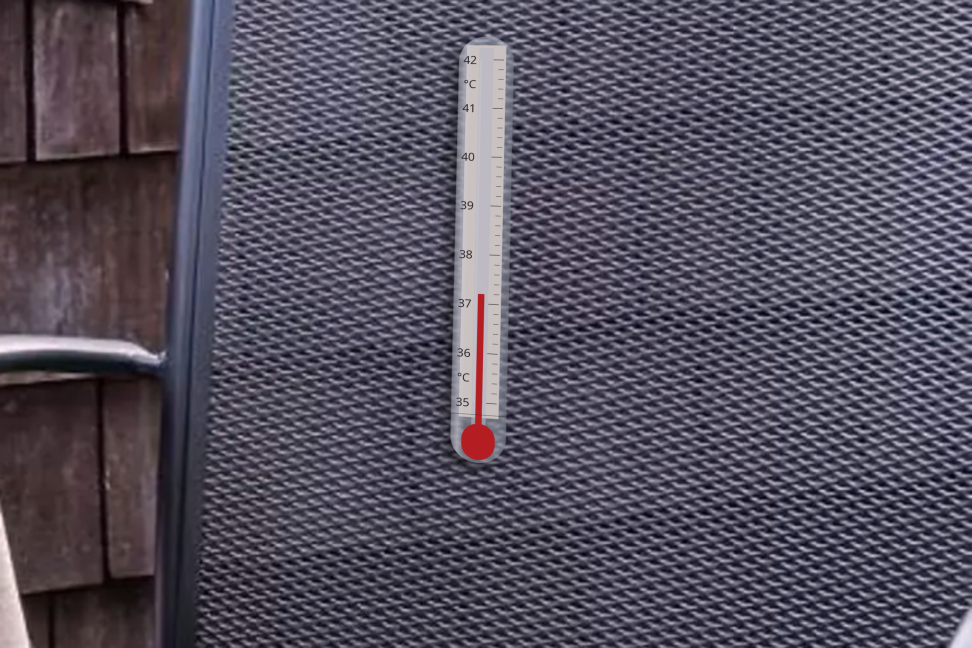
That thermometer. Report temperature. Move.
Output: 37.2 °C
